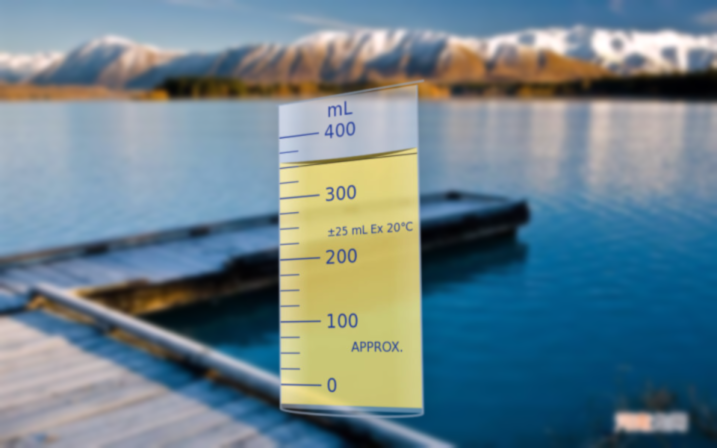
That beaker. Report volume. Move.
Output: 350 mL
